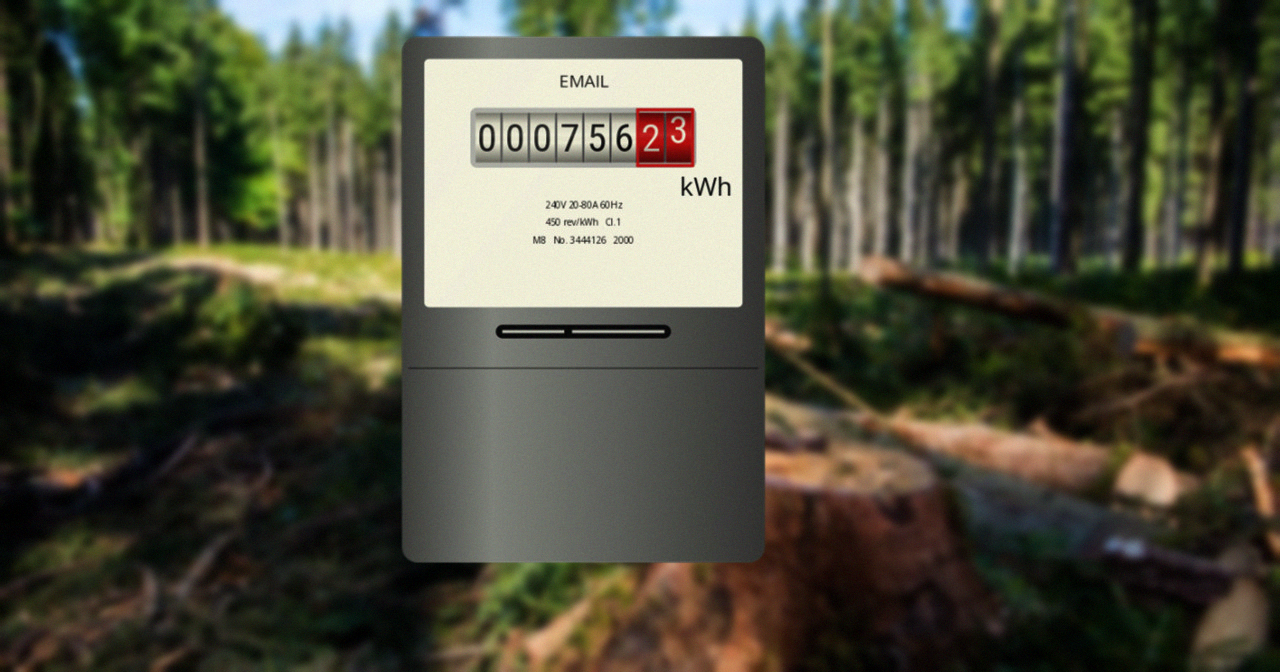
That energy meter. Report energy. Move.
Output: 756.23 kWh
